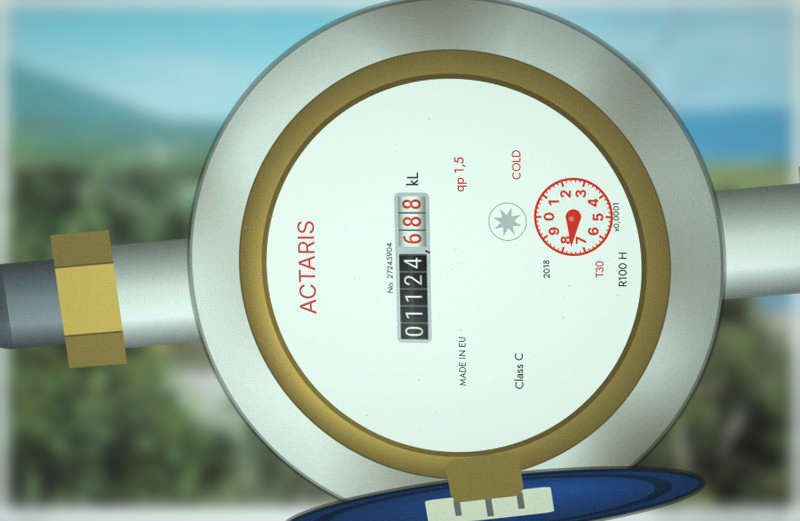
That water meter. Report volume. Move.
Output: 1124.6887 kL
